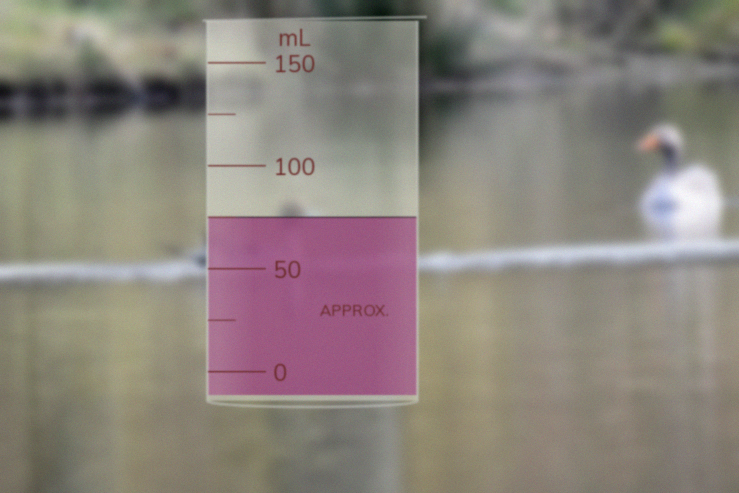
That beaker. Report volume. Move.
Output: 75 mL
